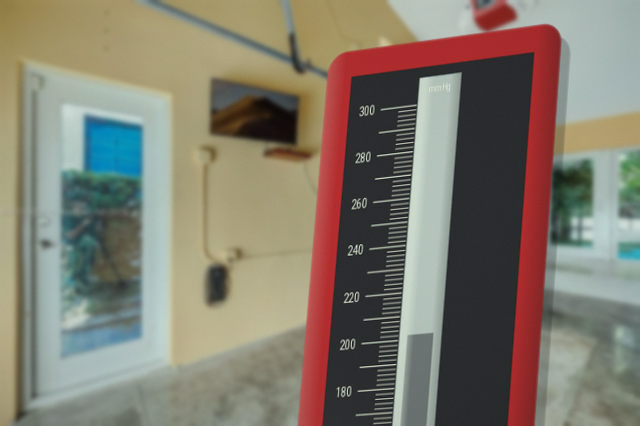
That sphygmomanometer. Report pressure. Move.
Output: 202 mmHg
